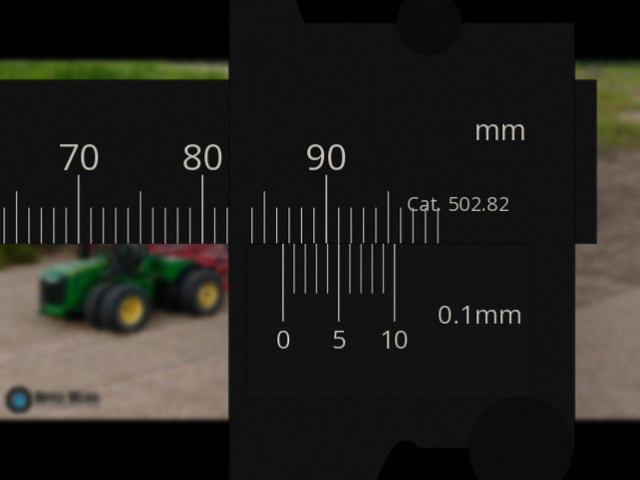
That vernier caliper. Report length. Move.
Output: 86.5 mm
